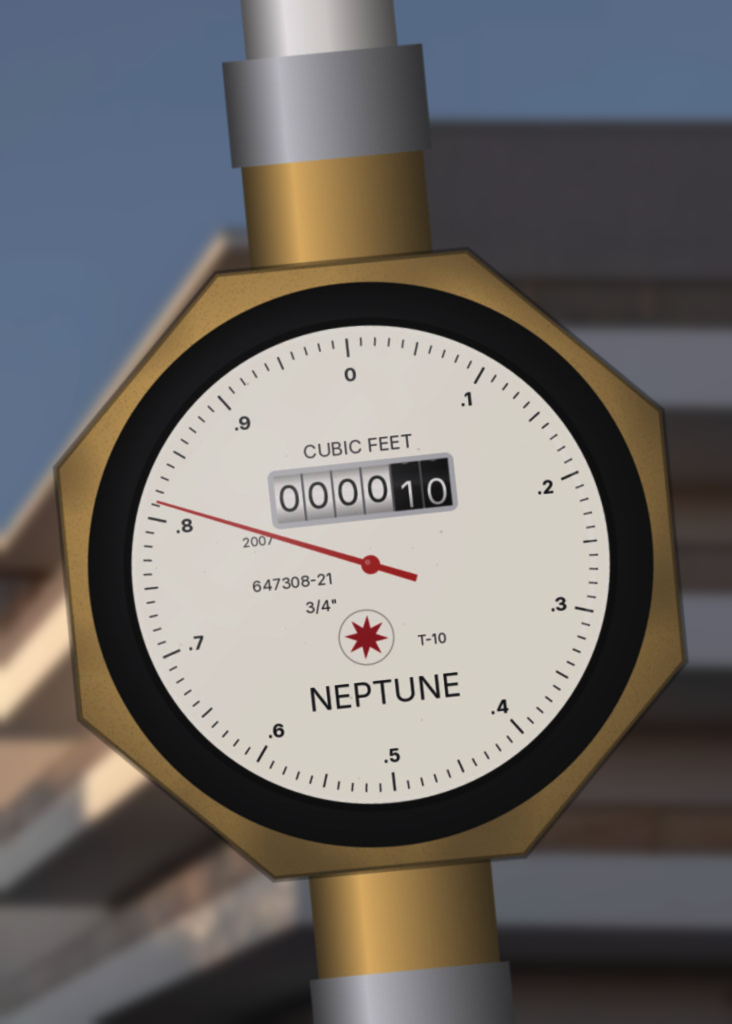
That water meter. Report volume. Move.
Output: 9.81 ft³
